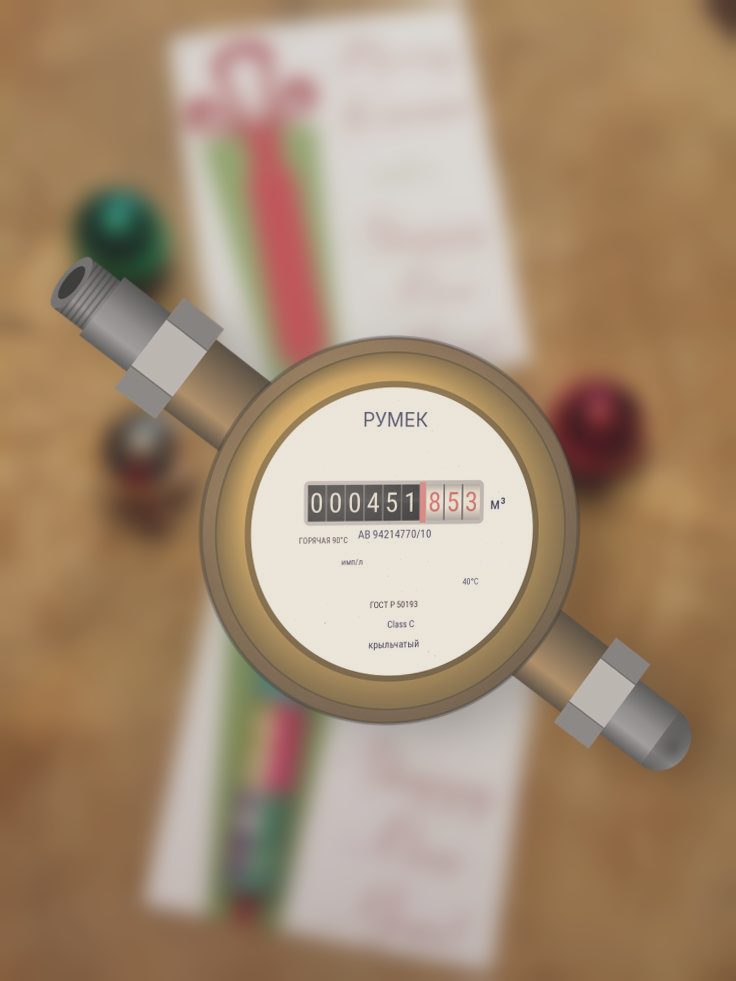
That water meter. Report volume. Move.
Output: 451.853 m³
